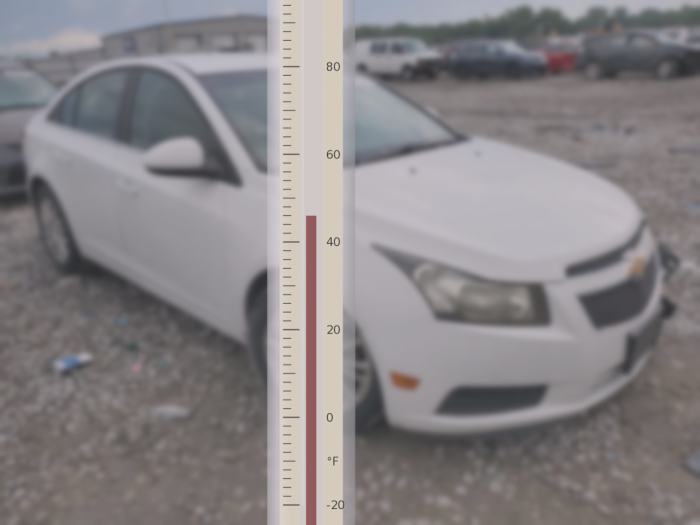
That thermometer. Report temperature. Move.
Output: 46 °F
